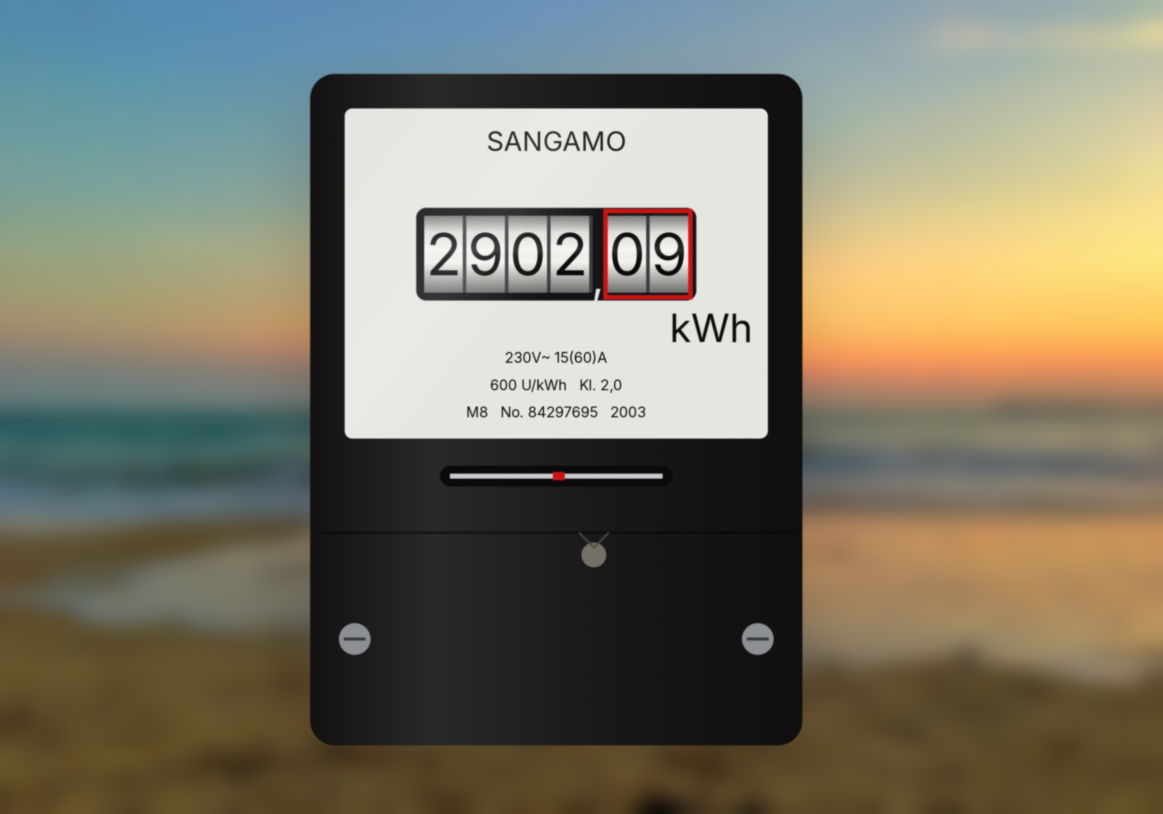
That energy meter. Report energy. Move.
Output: 2902.09 kWh
